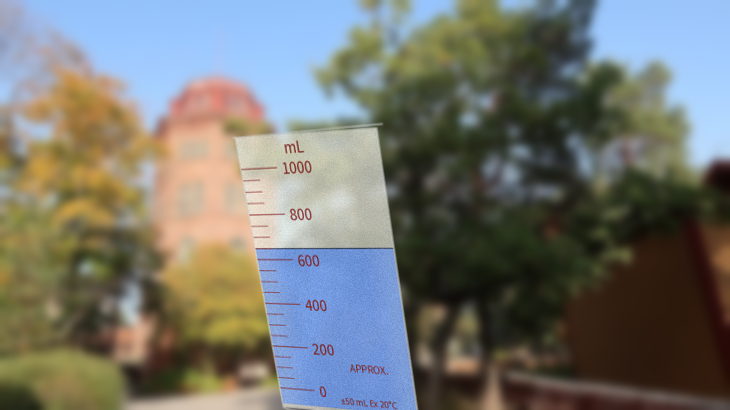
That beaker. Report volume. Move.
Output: 650 mL
